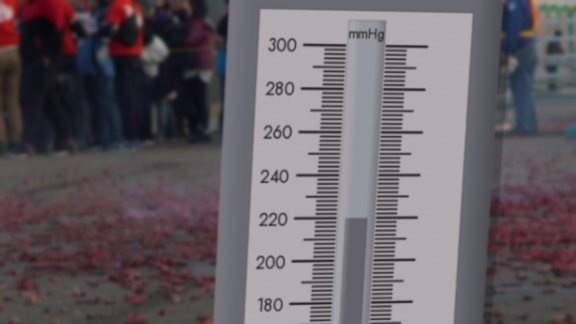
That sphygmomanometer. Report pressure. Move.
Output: 220 mmHg
